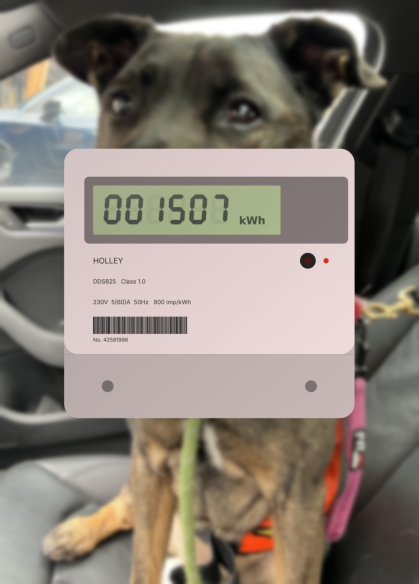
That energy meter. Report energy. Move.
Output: 1507 kWh
